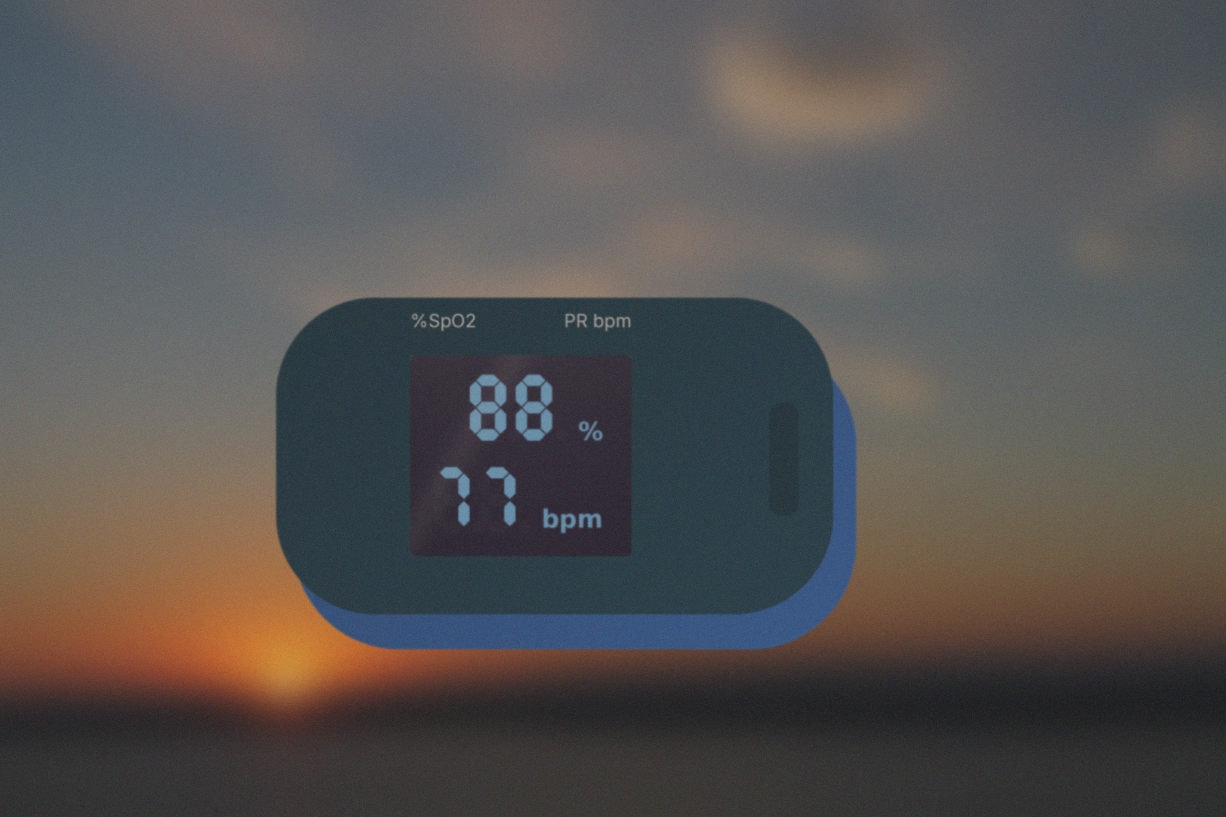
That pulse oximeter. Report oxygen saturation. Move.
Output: 88 %
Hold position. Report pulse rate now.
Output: 77 bpm
